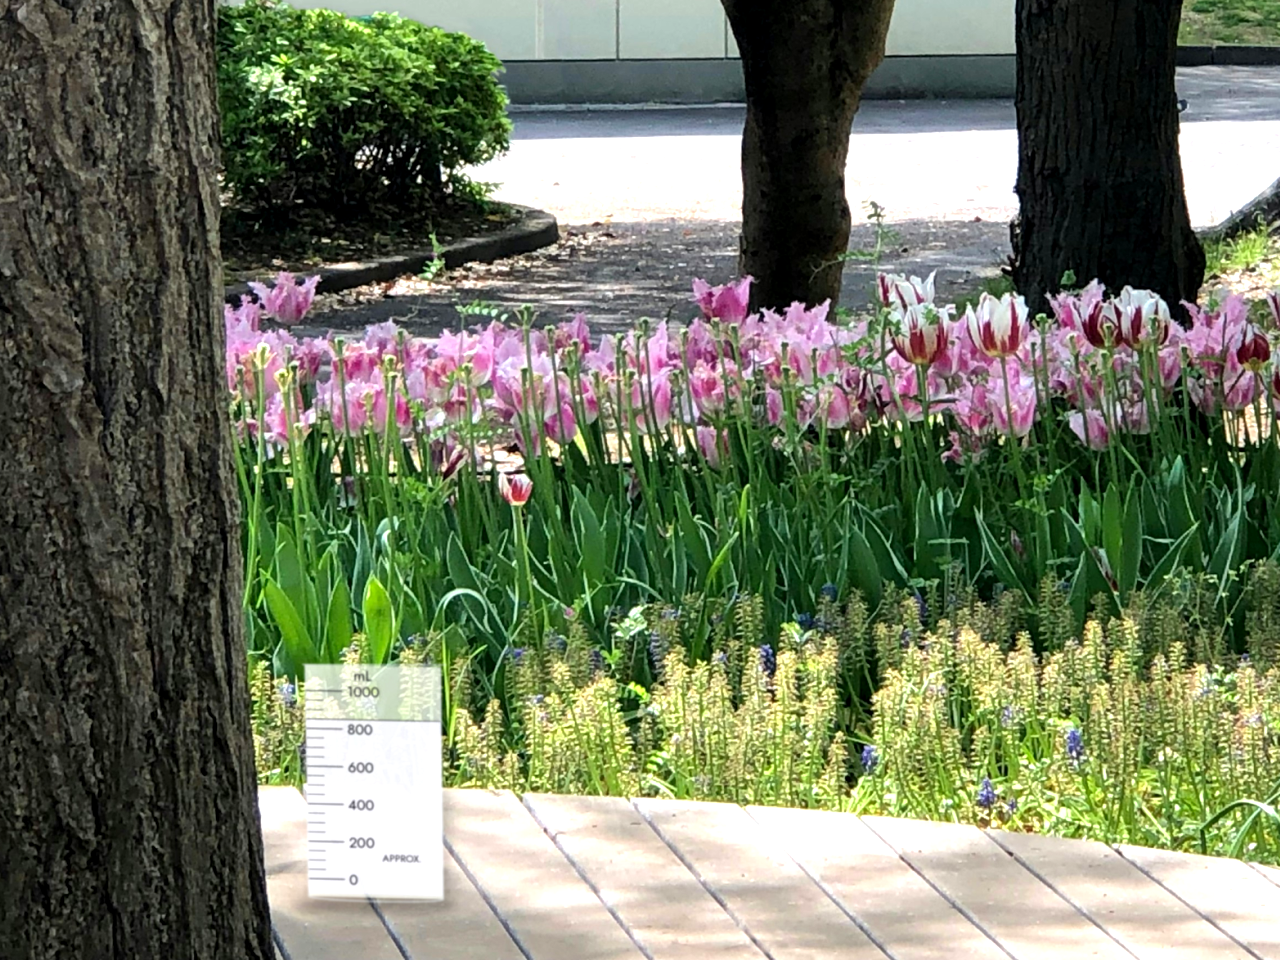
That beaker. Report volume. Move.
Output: 850 mL
